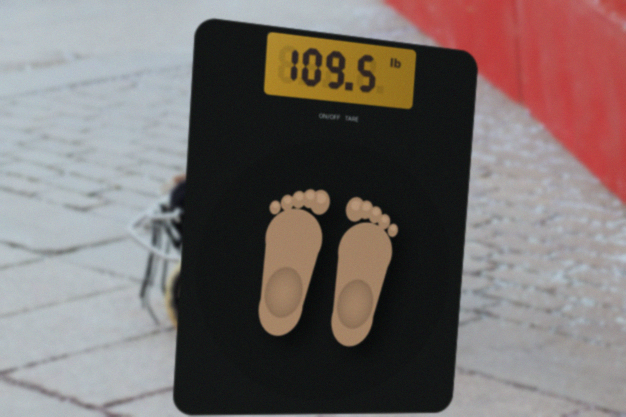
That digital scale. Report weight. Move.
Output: 109.5 lb
